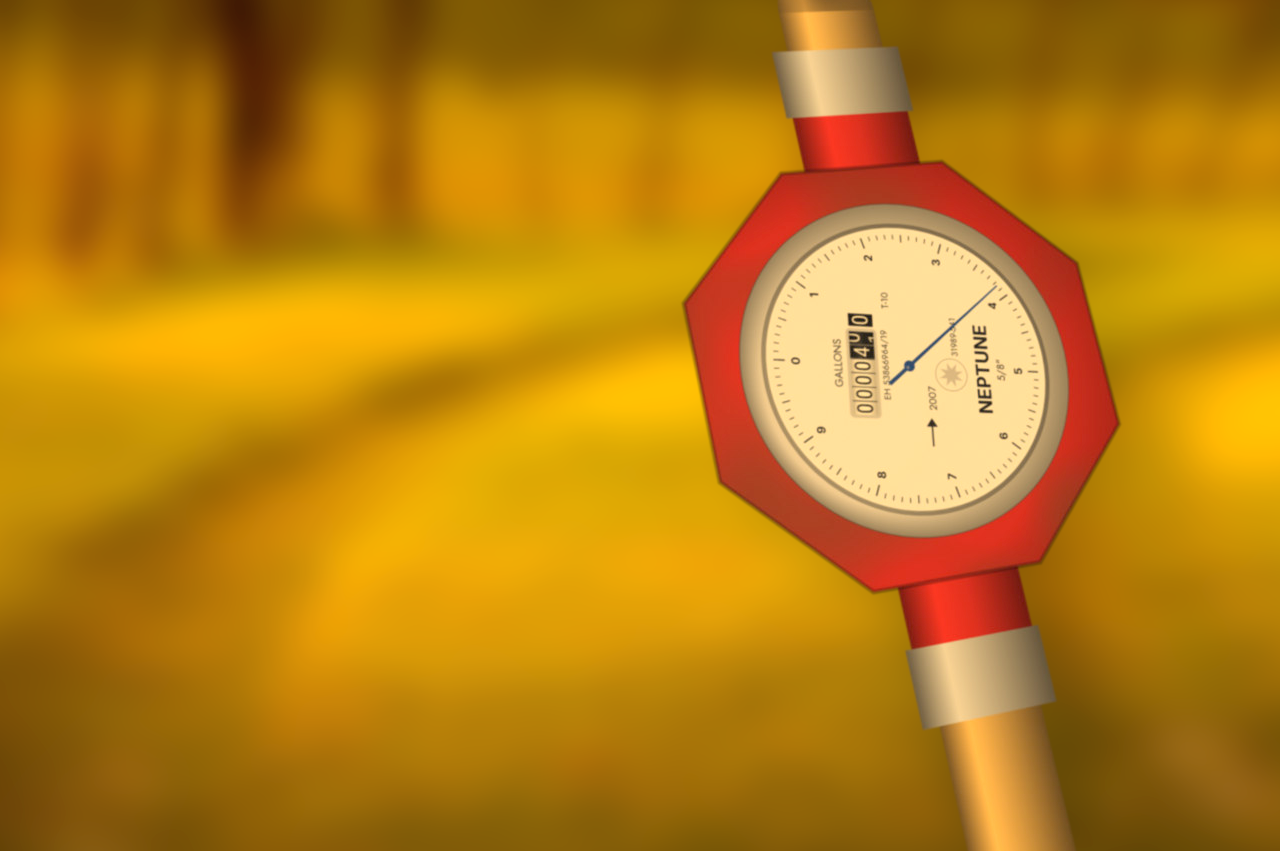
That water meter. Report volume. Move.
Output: 403.8 gal
